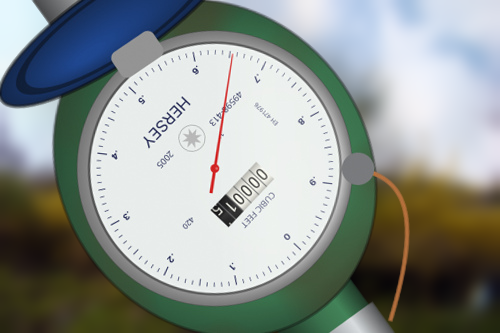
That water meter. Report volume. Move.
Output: 14.65 ft³
